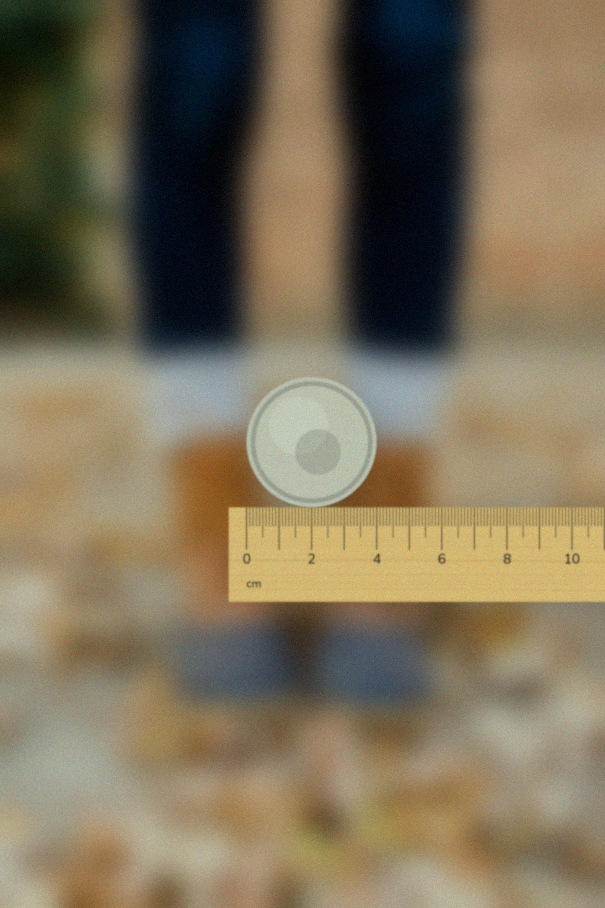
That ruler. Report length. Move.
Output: 4 cm
